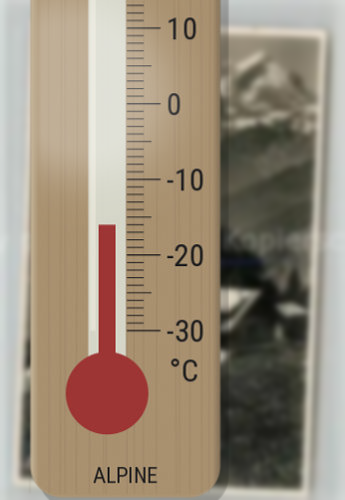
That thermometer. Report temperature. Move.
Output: -16 °C
